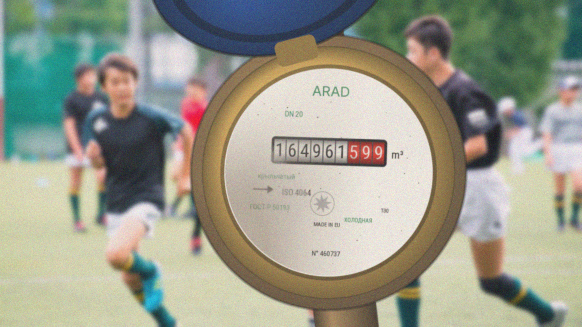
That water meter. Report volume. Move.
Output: 164961.599 m³
